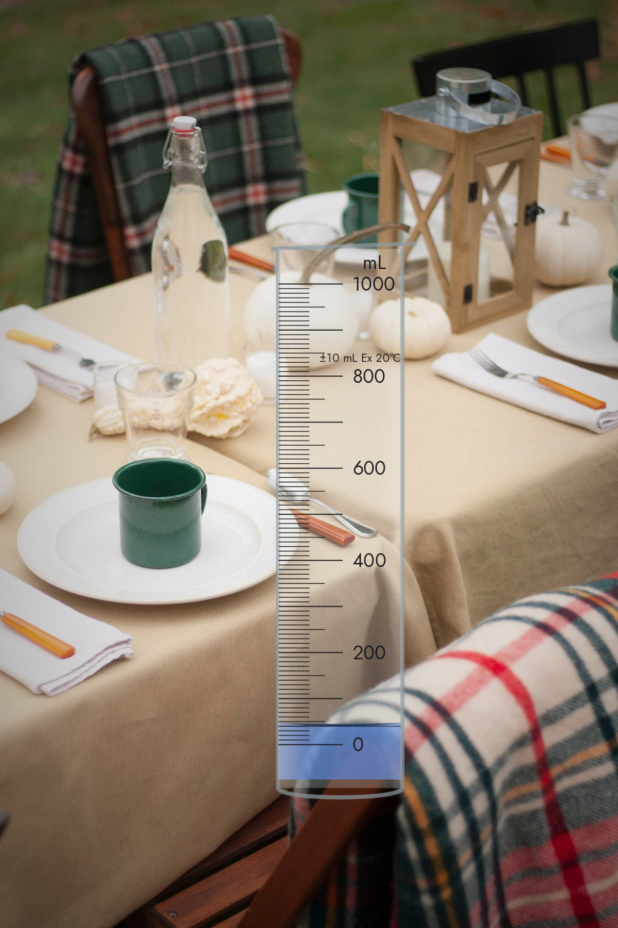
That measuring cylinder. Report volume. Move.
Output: 40 mL
